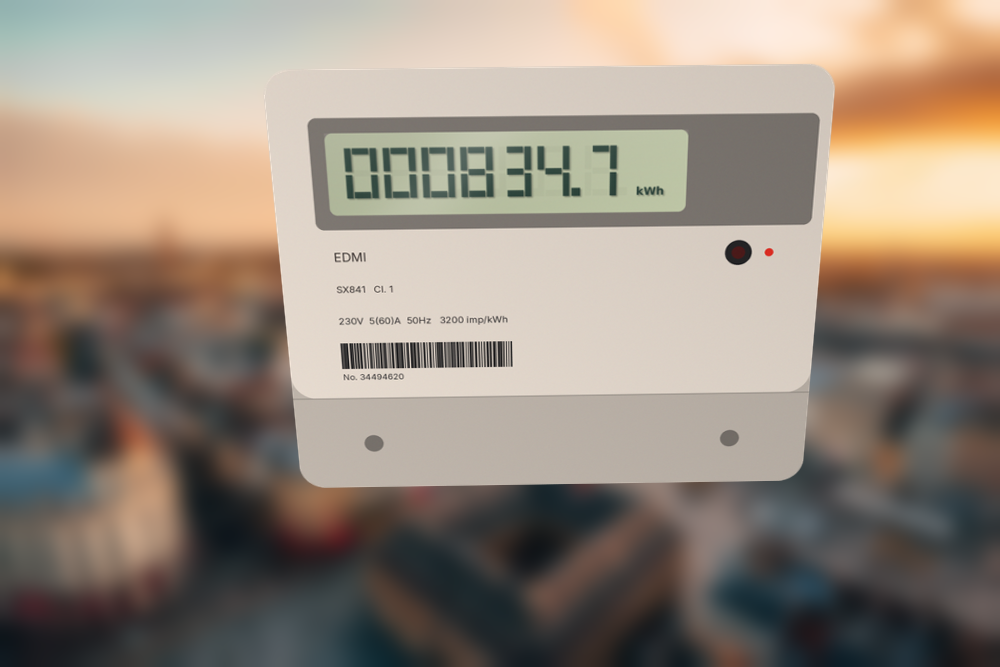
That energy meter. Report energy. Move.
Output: 834.7 kWh
